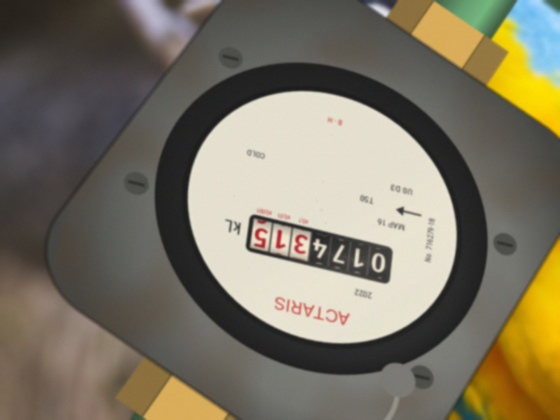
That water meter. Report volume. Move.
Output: 174.315 kL
